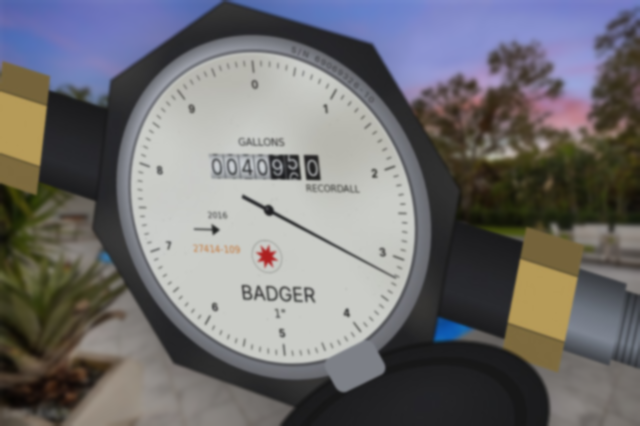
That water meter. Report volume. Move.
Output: 40953.2 gal
